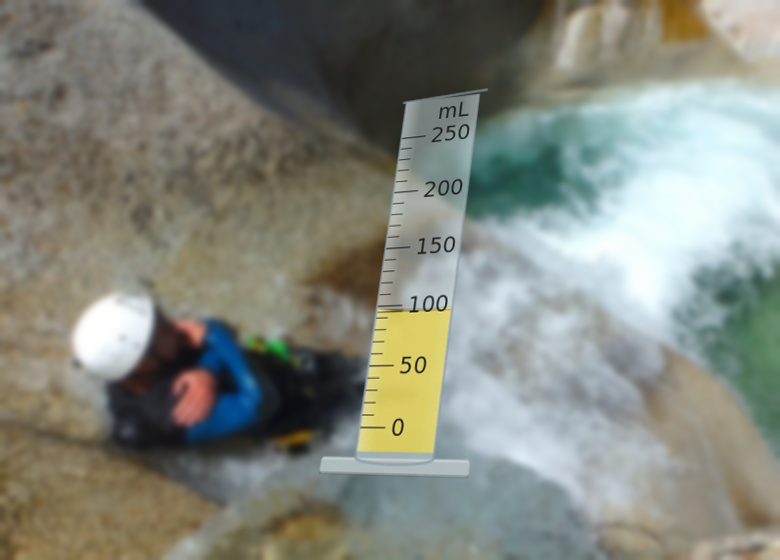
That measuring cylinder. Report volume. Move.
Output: 95 mL
